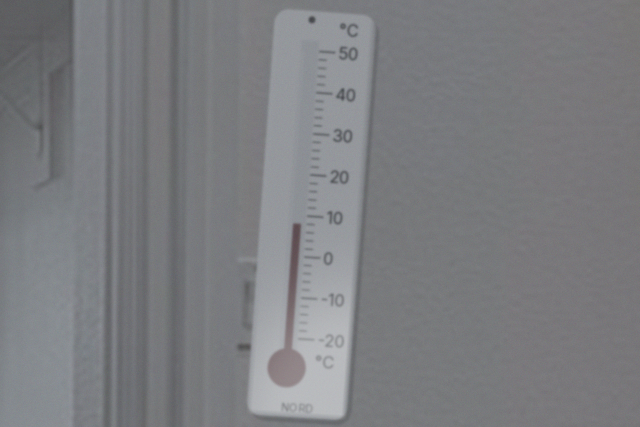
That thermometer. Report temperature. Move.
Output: 8 °C
